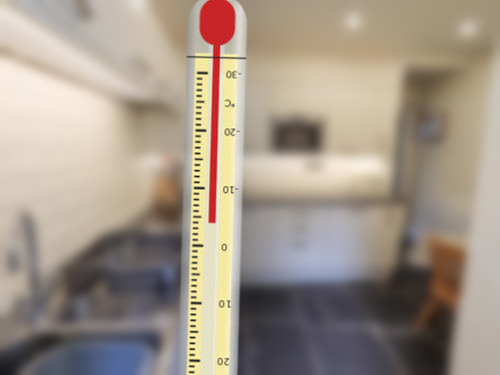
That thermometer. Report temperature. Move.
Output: -4 °C
